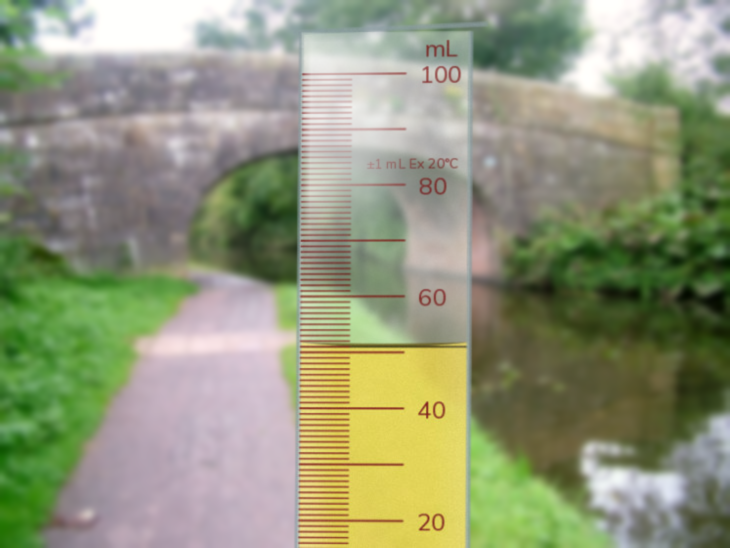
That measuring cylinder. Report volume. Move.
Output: 51 mL
